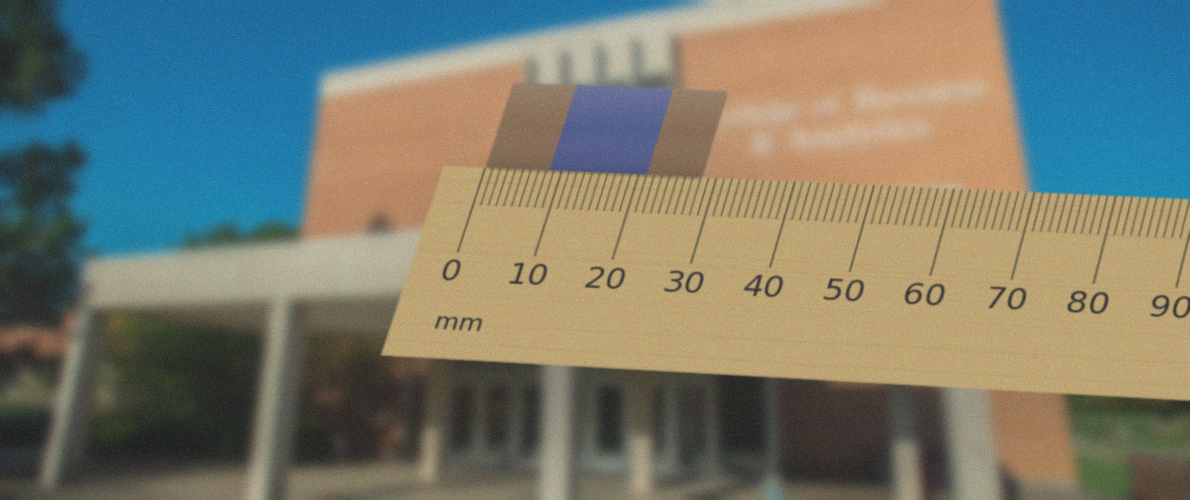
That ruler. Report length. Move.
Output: 28 mm
